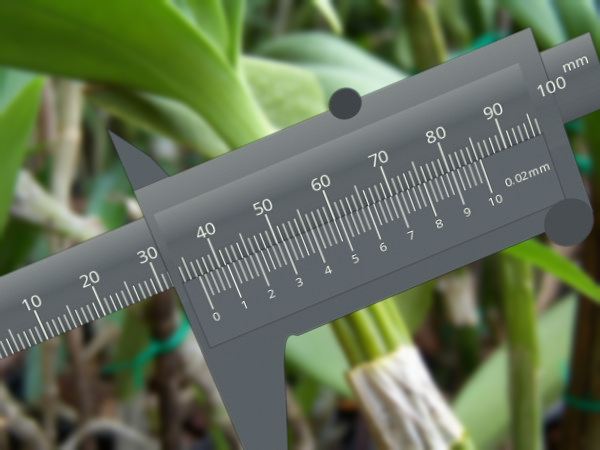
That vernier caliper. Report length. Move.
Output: 36.4 mm
